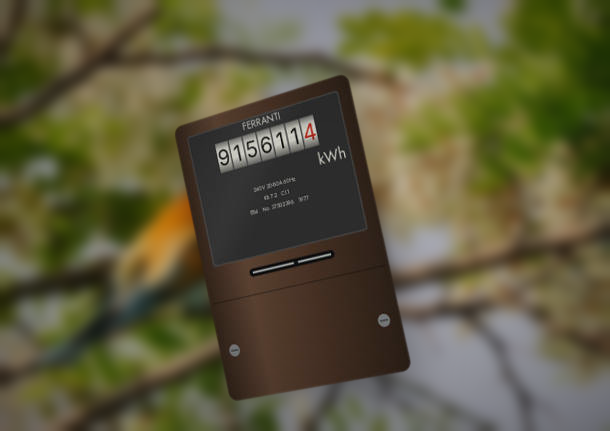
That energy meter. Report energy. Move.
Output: 915611.4 kWh
